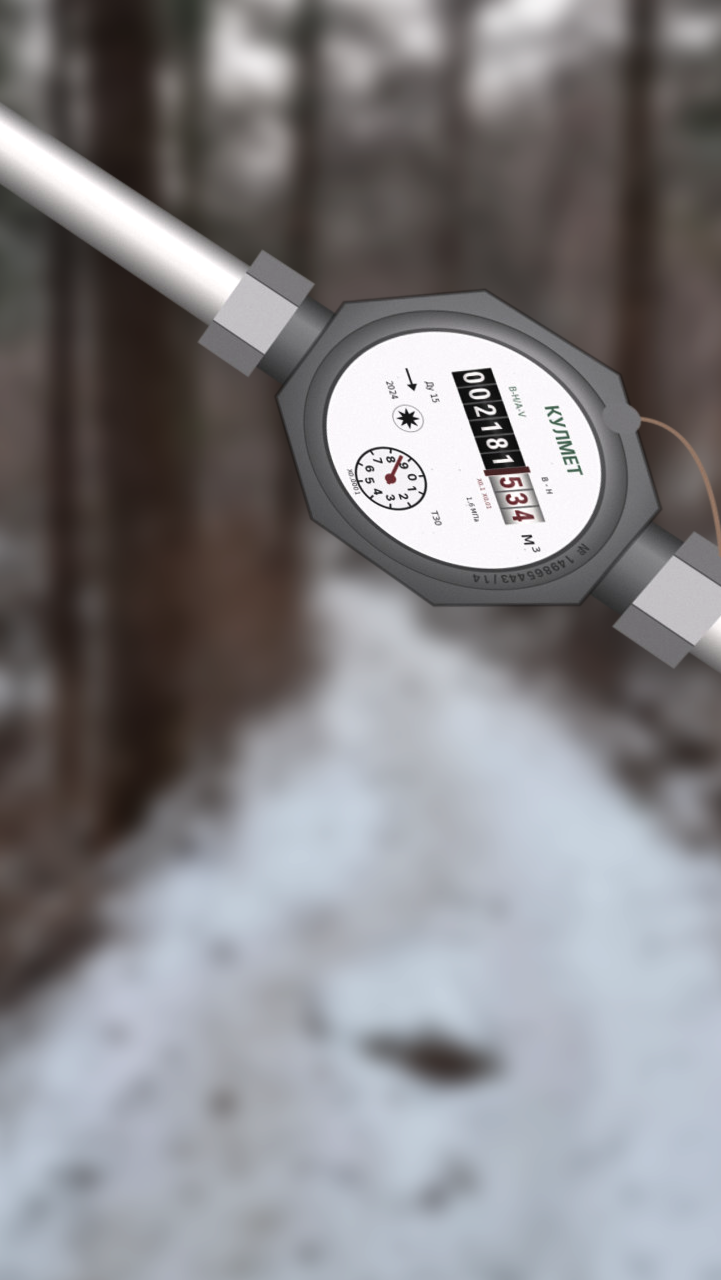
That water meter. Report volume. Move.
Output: 2181.5348 m³
